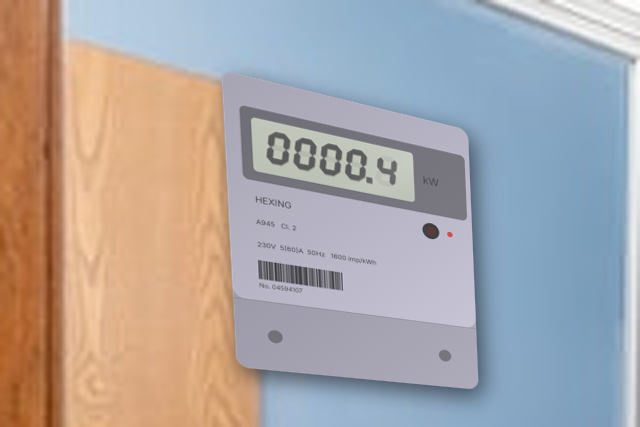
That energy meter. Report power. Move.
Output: 0.4 kW
